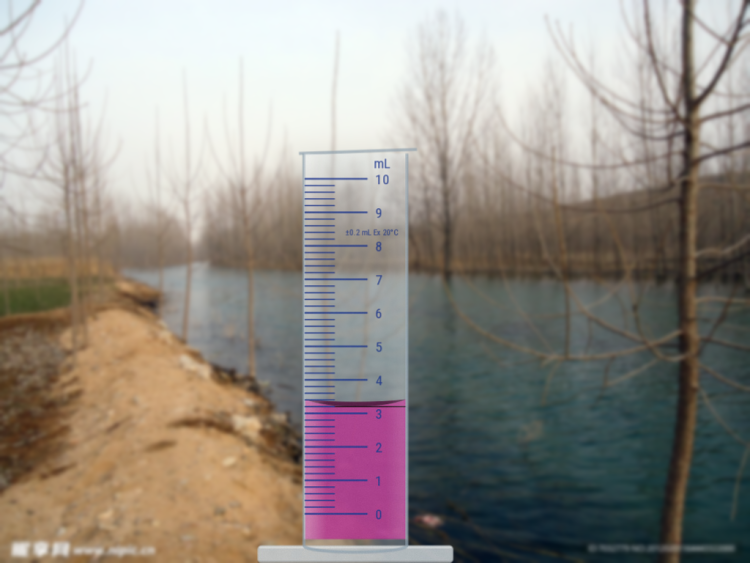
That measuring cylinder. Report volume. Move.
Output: 3.2 mL
